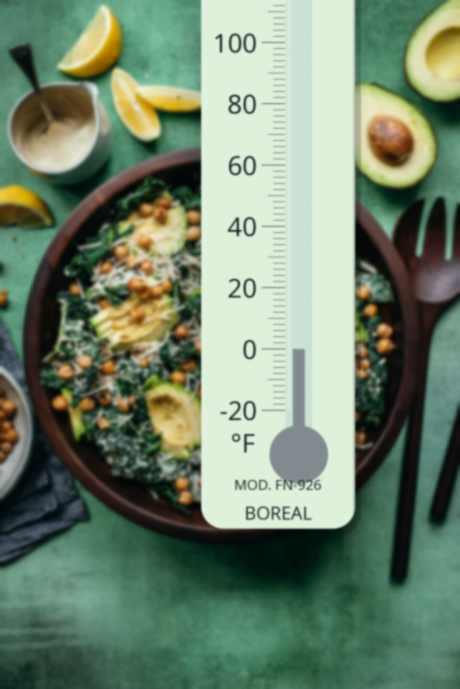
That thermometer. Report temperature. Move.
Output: 0 °F
